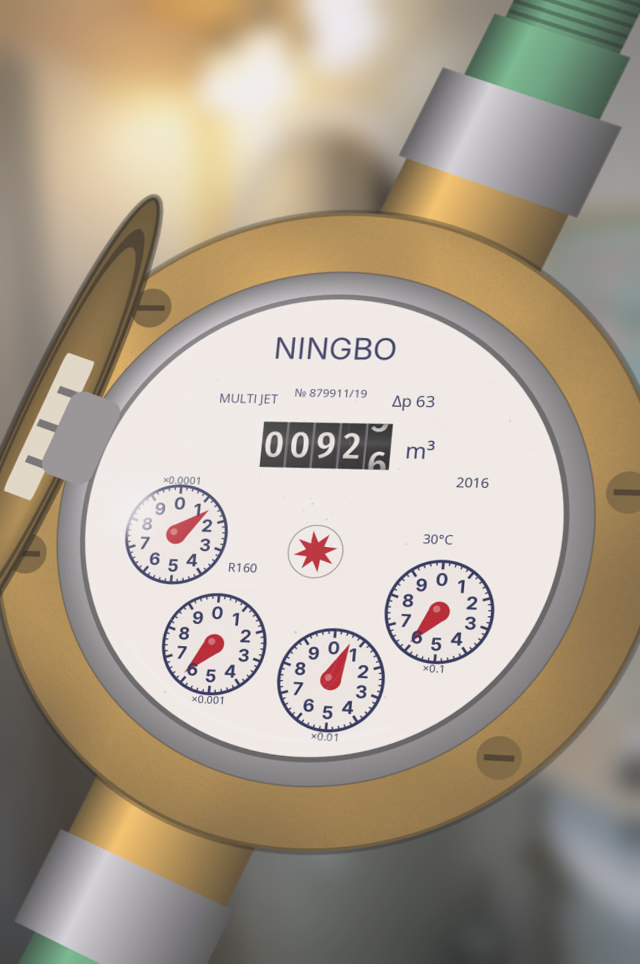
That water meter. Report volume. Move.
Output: 925.6061 m³
